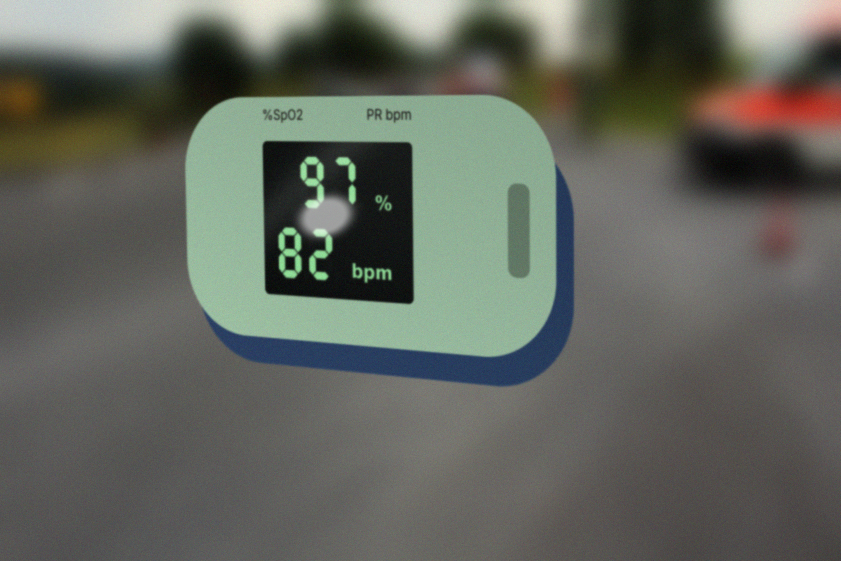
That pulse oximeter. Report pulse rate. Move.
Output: 82 bpm
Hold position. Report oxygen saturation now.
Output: 97 %
